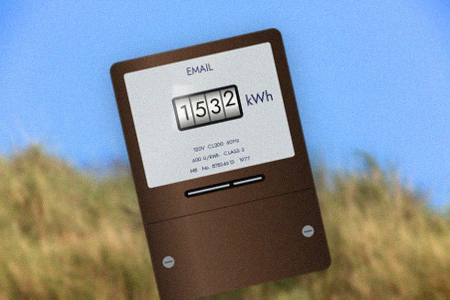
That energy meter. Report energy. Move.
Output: 1532 kWh
